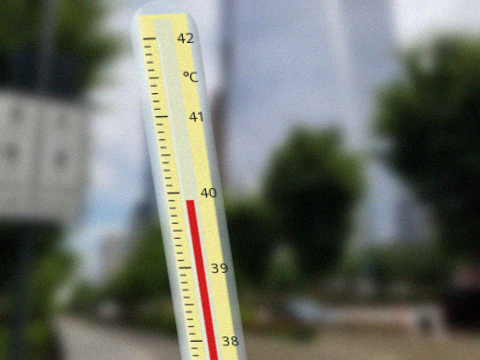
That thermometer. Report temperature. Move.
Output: 39.9 °C
